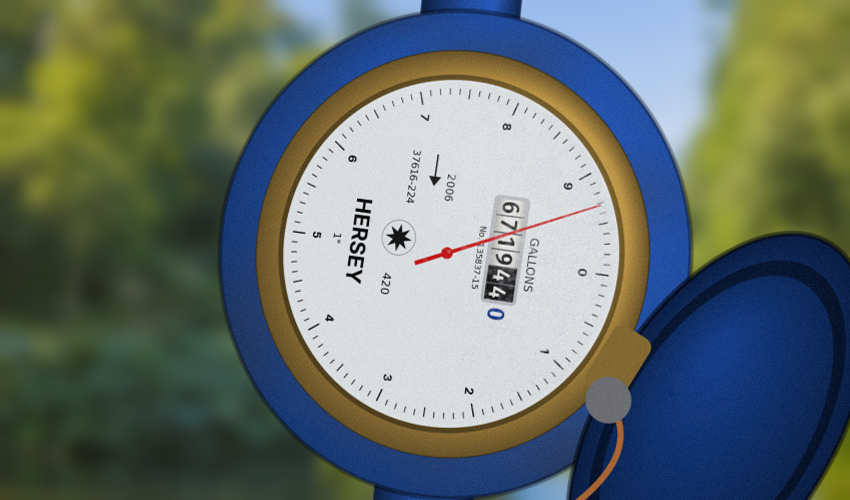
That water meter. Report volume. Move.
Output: 6719439.3 gal
